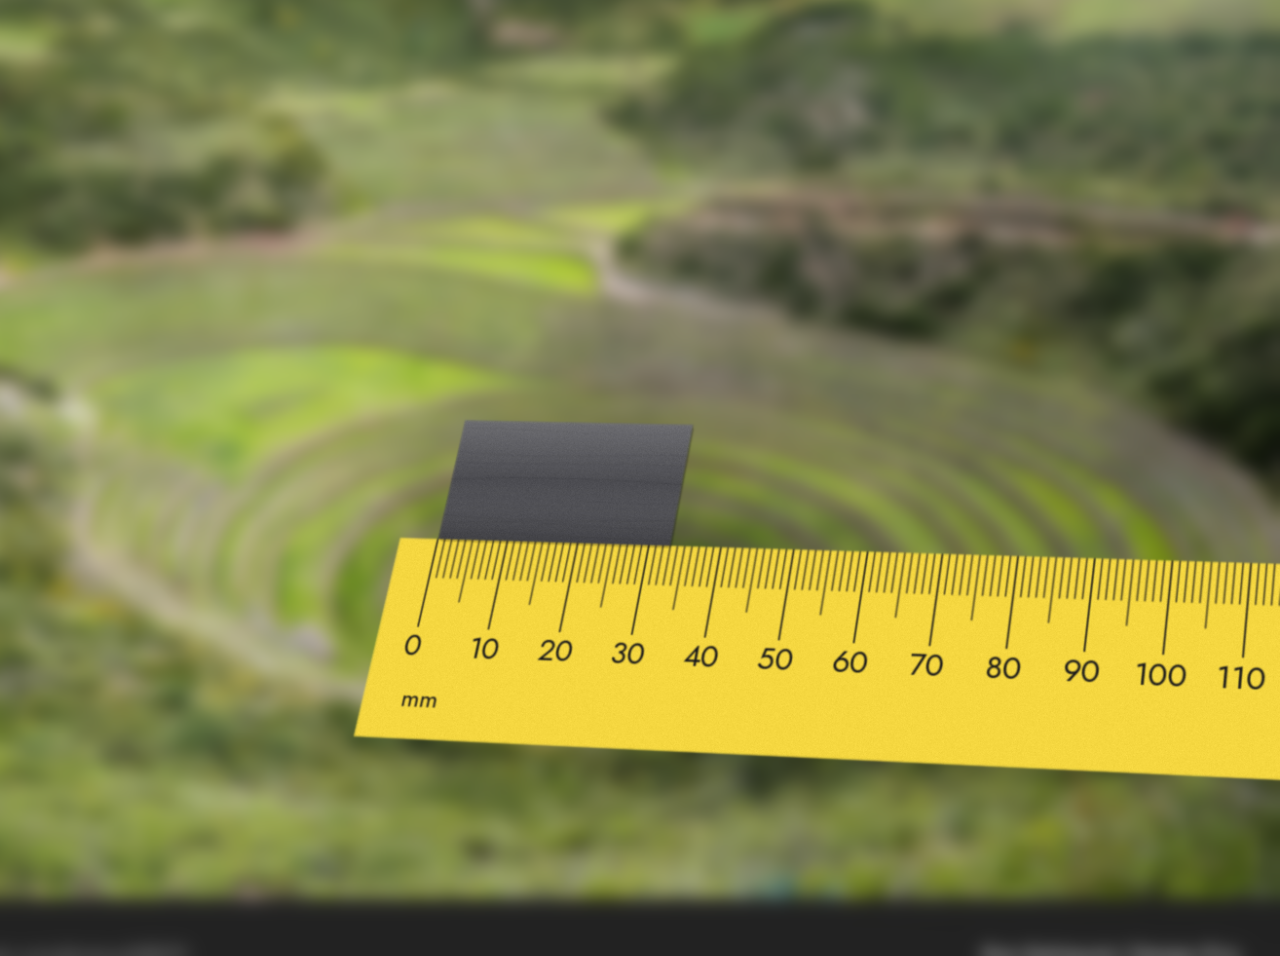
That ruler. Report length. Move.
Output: 33 mm
